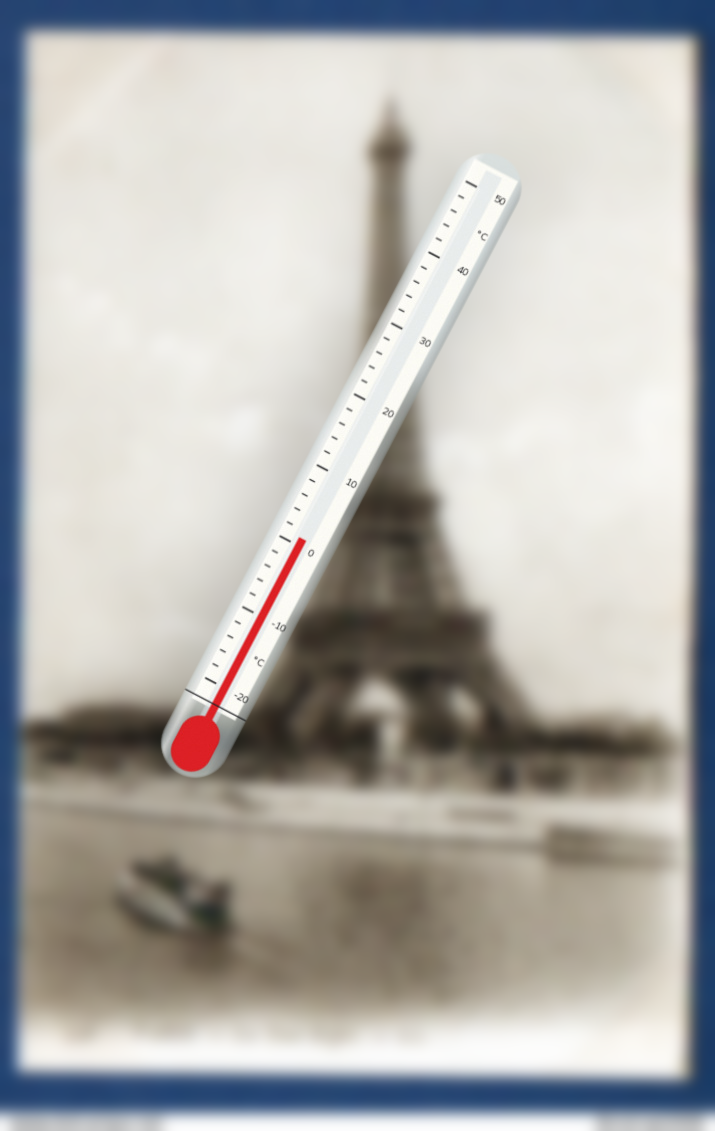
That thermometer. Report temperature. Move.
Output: 1 °C
